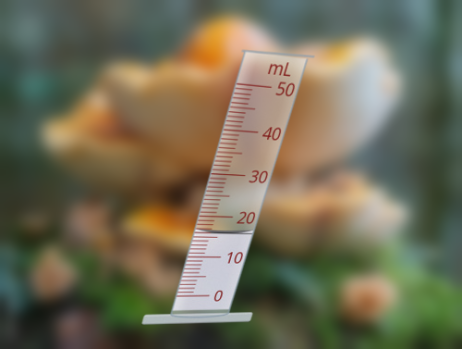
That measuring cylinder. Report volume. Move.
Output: 16 mL
